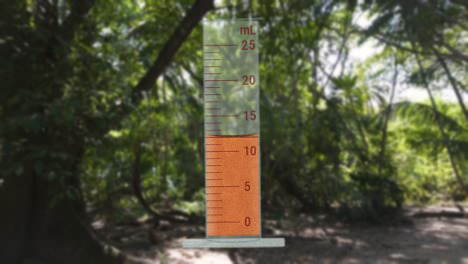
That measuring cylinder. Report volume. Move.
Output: 12 mL
